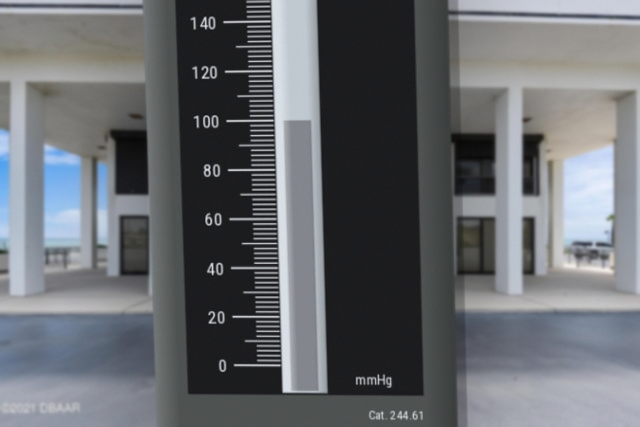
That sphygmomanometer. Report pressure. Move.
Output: 100 mmHg
